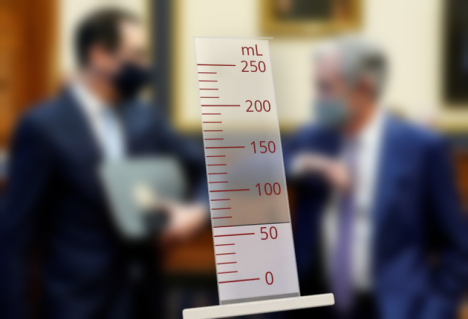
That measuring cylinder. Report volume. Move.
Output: 60 mL
